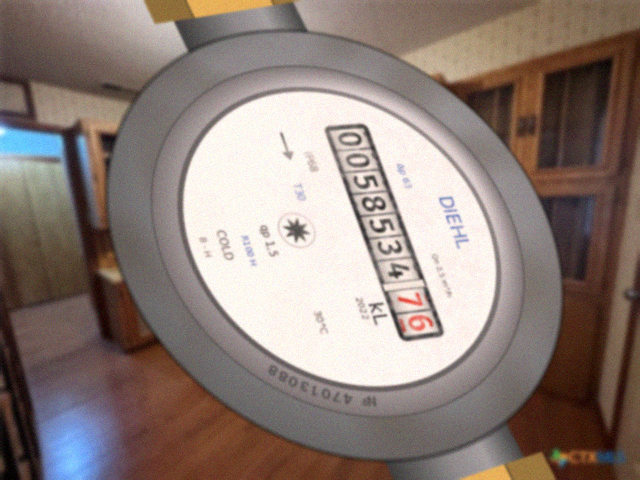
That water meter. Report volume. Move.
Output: 58534.76 kL
